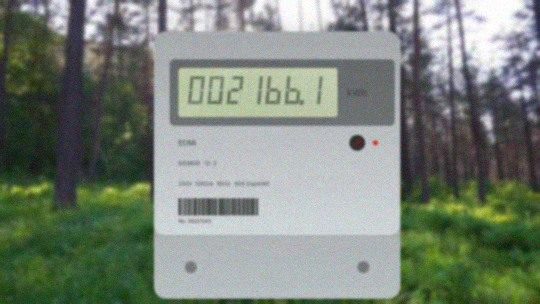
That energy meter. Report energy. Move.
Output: 2166.1 kWh
